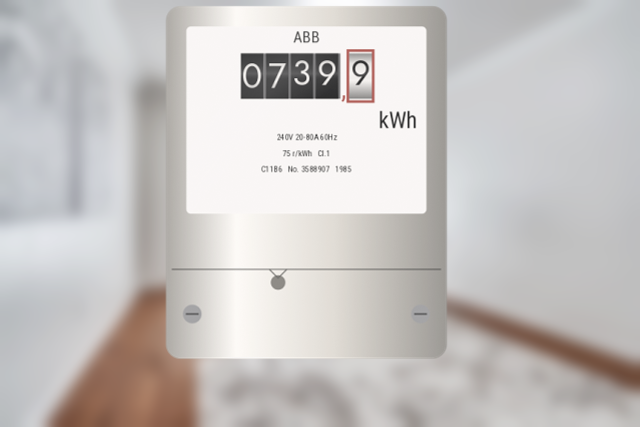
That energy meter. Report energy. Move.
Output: 739.9 kWh
